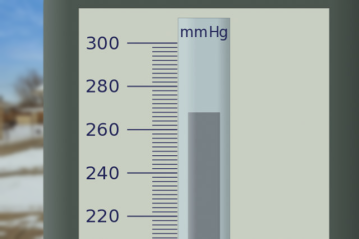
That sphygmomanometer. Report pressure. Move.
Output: 268 mmHg
